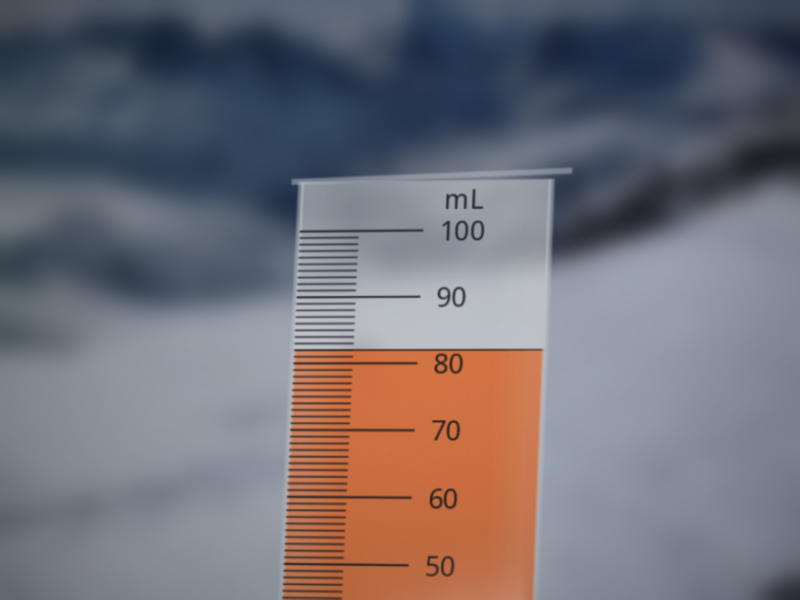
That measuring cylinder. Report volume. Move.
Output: 82 mL
